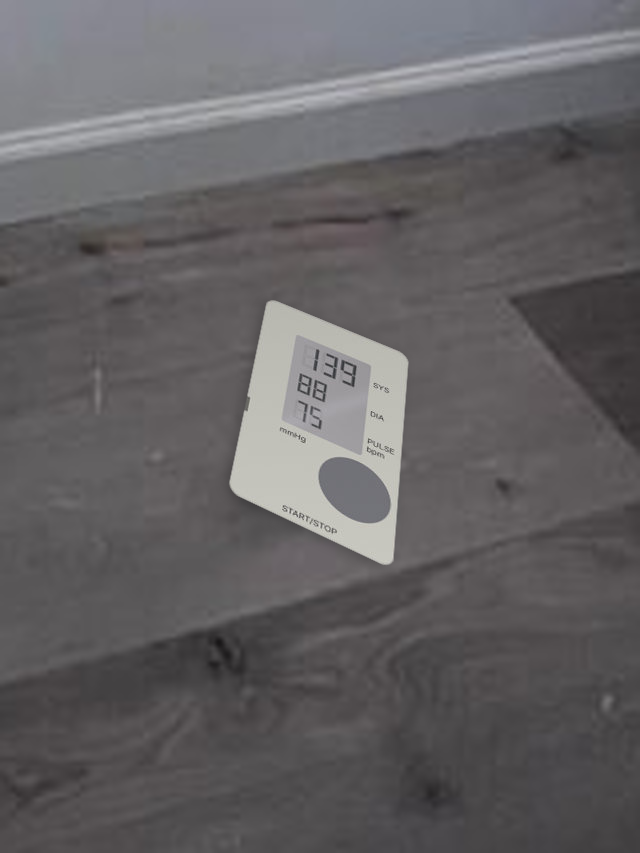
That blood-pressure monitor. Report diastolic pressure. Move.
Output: 88 mmHg
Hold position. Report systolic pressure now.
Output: 139 mmHg
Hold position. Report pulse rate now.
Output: 75 bpm
